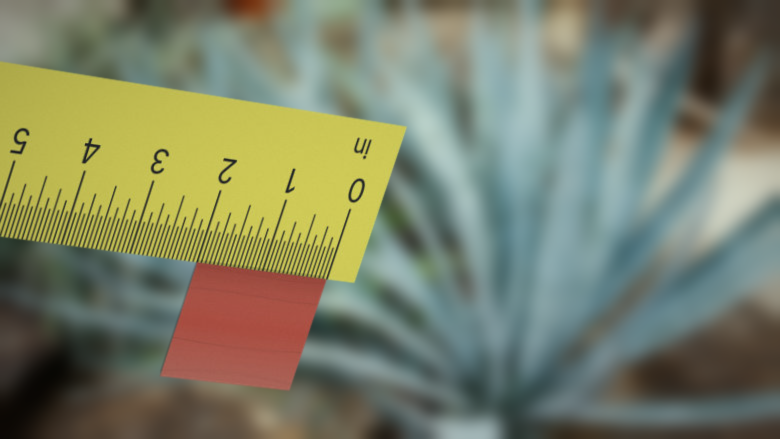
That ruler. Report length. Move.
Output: 2 in
